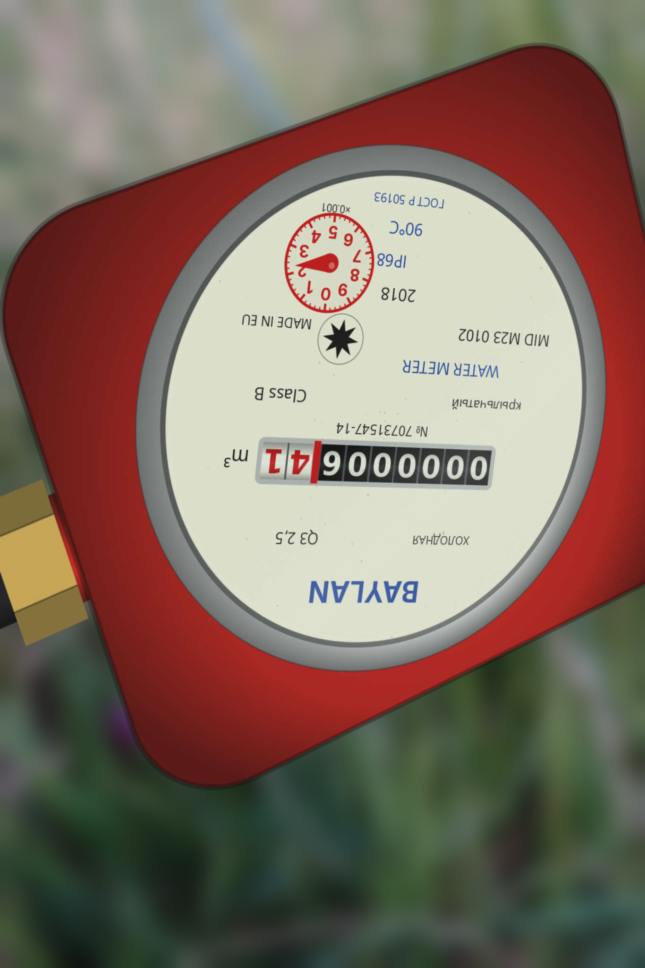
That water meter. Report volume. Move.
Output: 6.412 m³
